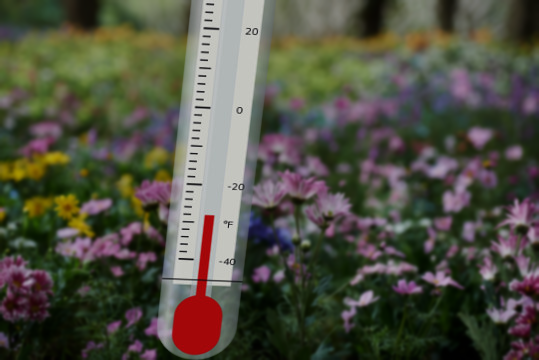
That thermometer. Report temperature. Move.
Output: -28 °F
